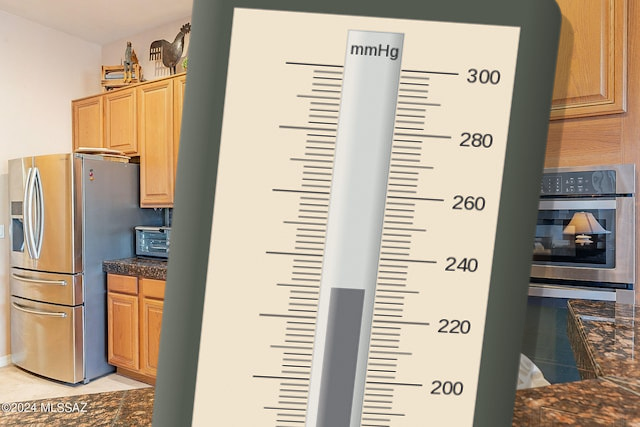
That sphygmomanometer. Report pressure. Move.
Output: 230 mmHg
